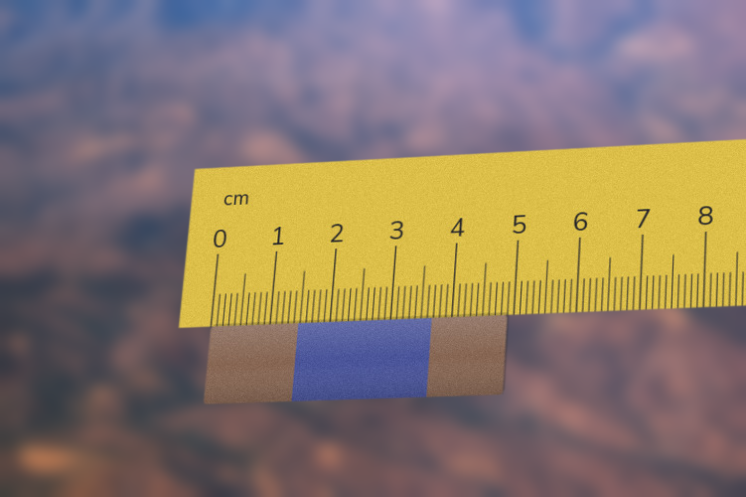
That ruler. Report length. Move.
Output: 4.9 cm
